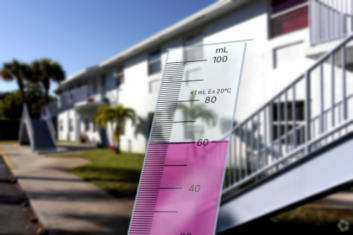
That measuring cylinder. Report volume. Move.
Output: 60 mL
